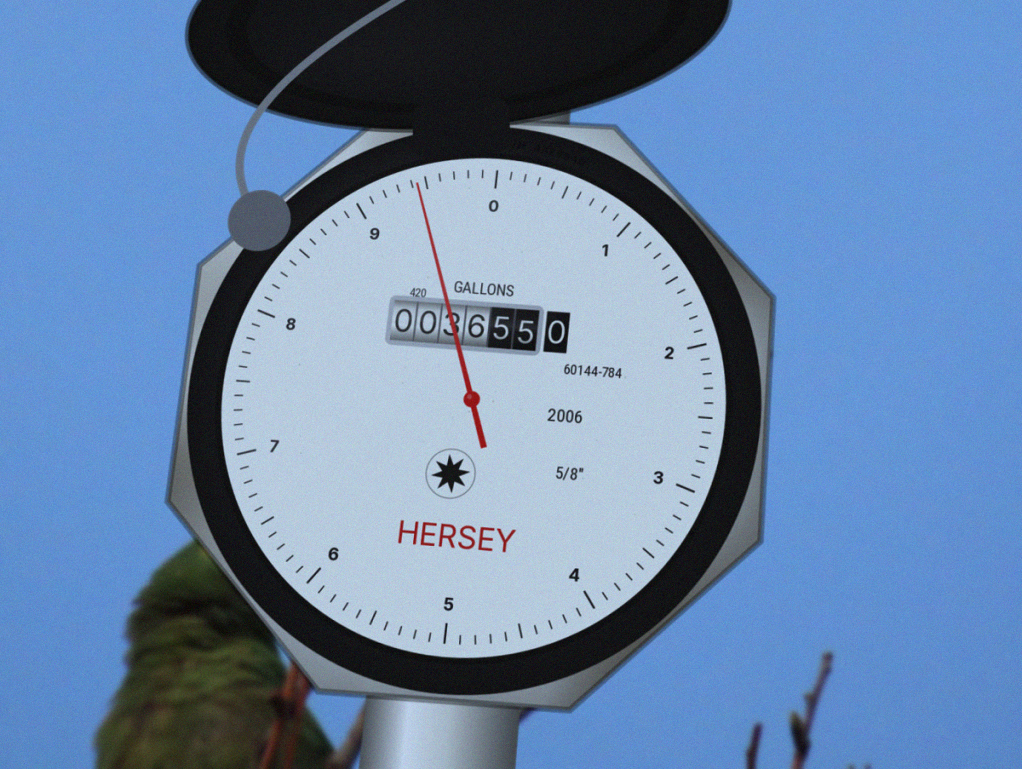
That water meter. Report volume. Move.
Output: 36549.4 gal
